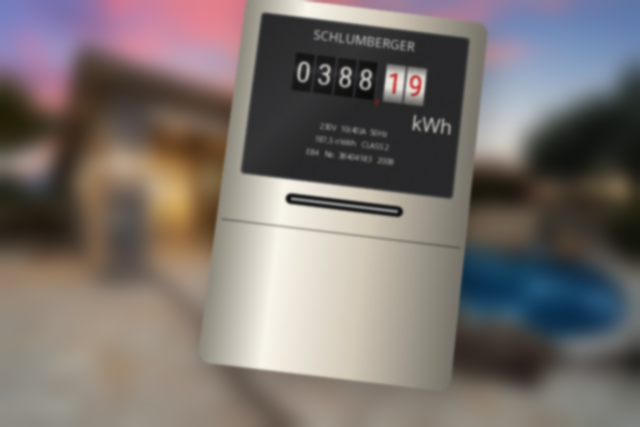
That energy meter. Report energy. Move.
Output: 388.19 kWh
